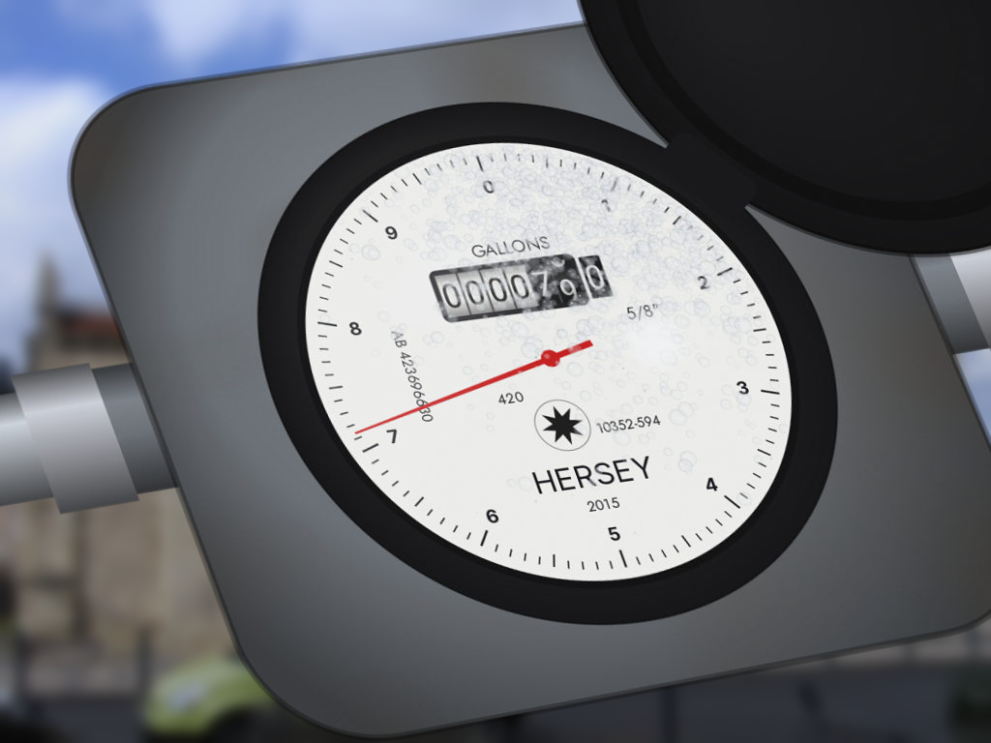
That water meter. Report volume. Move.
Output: 787.1 gal
